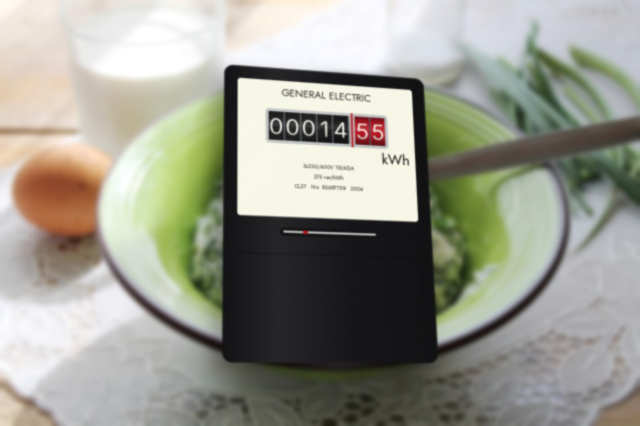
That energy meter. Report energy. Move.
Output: 14.55 kWh
